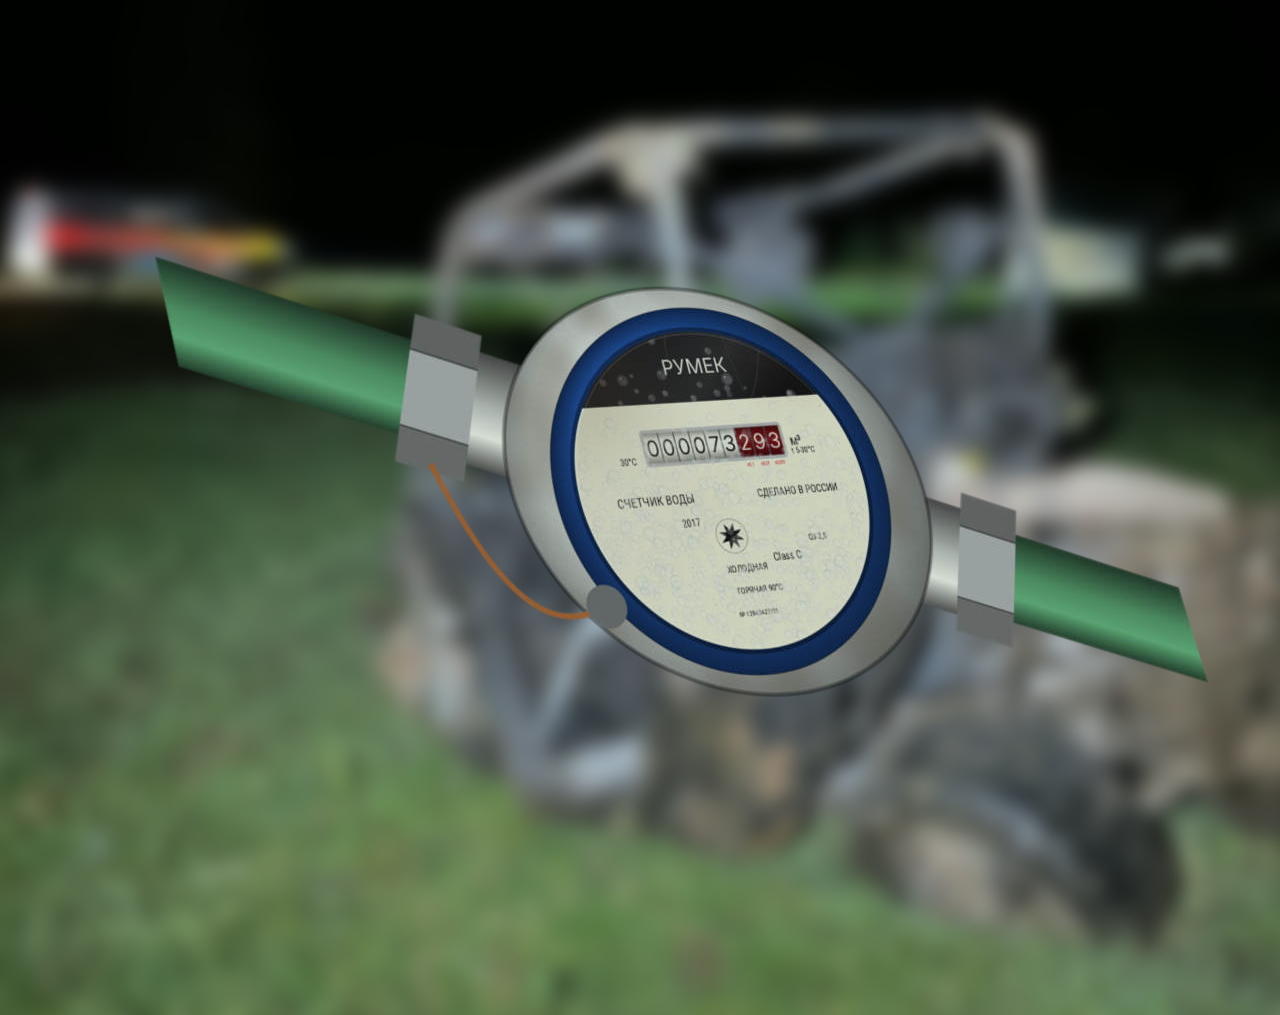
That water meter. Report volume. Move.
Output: 73.293 m³
